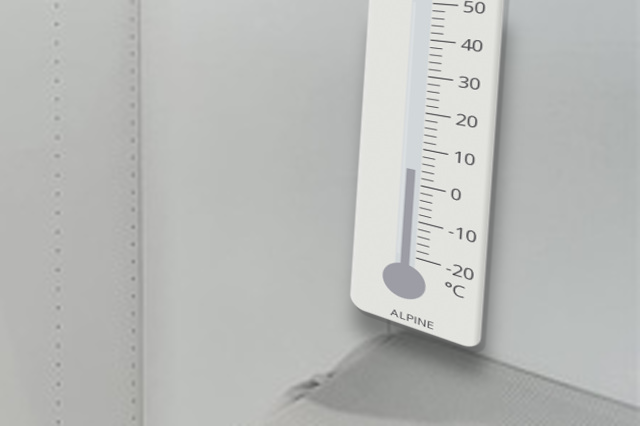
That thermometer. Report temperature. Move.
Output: 4 °C
